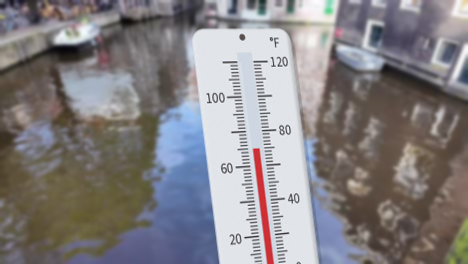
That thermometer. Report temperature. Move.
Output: 70 °F
